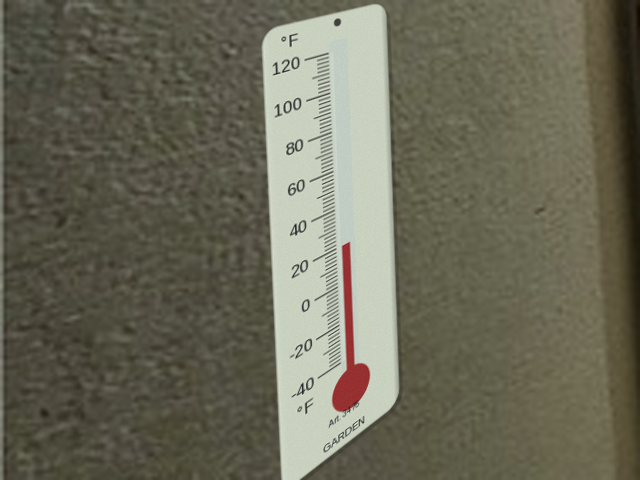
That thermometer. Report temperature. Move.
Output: 20 °F
